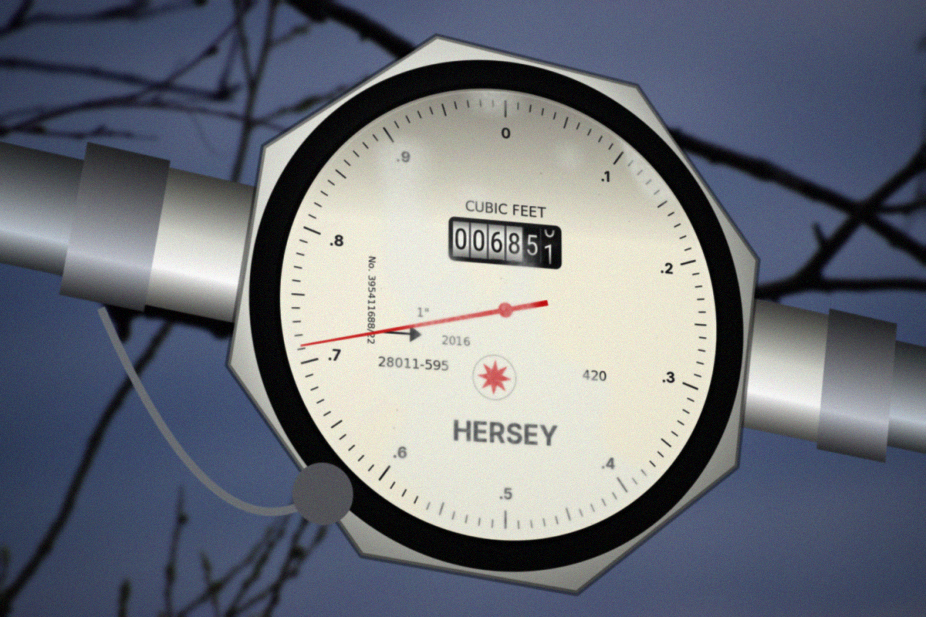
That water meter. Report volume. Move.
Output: 6850.71 ft³
